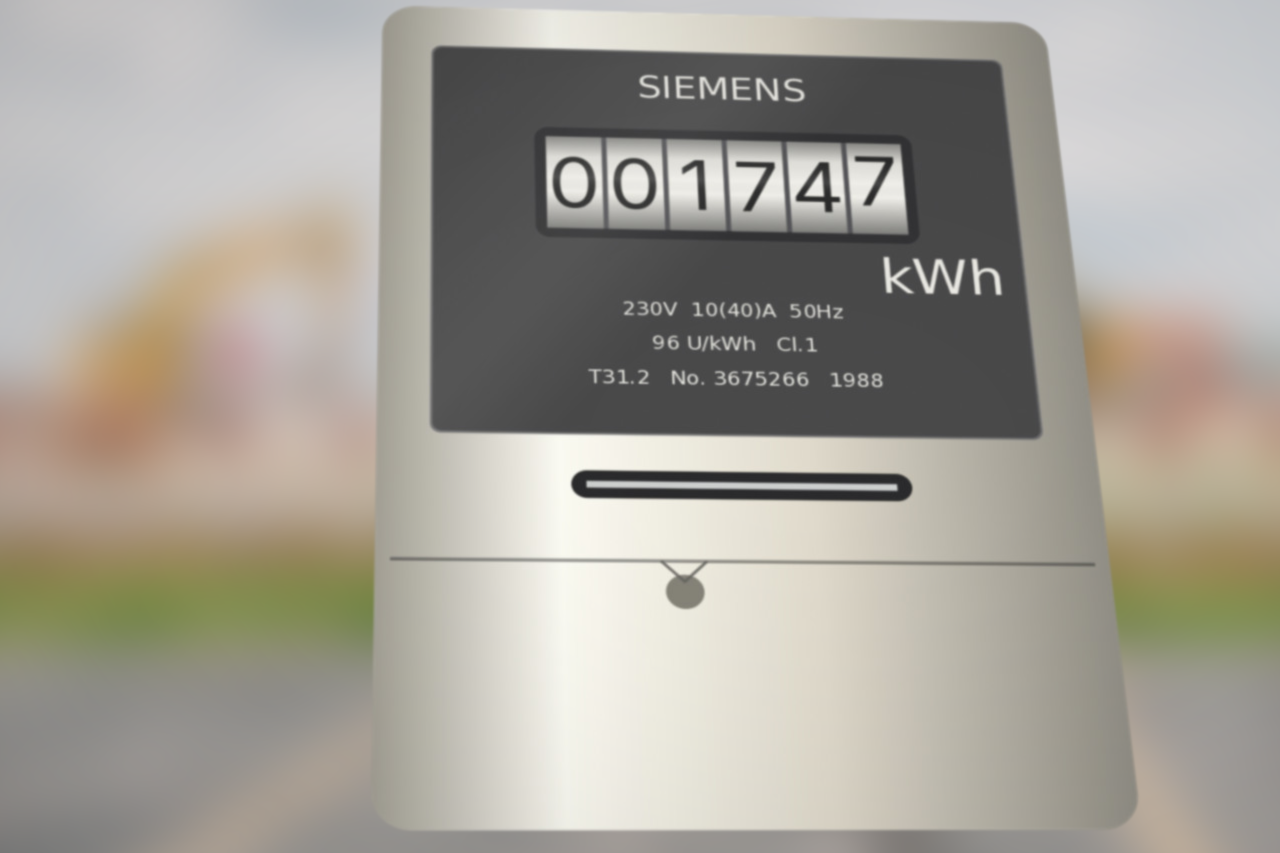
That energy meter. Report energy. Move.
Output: 1747 kWh
